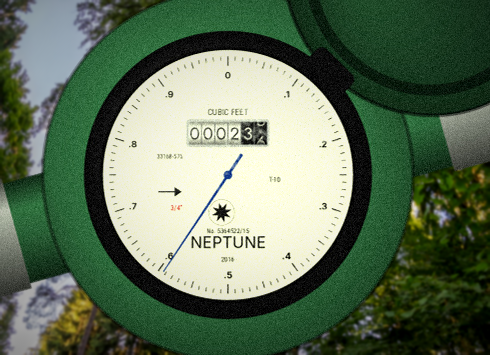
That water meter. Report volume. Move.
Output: 235.59 ft³
